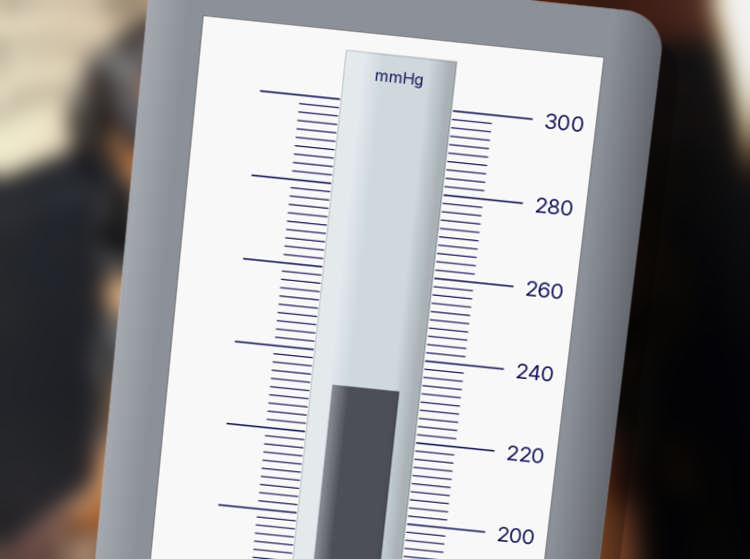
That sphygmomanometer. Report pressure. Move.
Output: 232 mmHg
